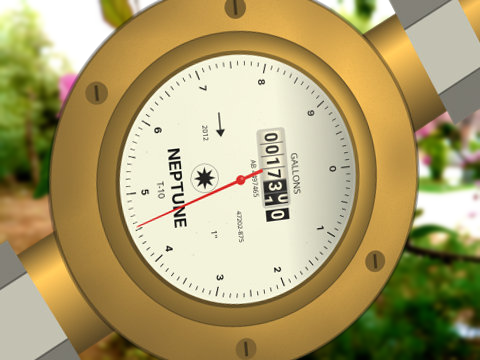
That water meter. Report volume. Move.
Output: 17304.5 gal
